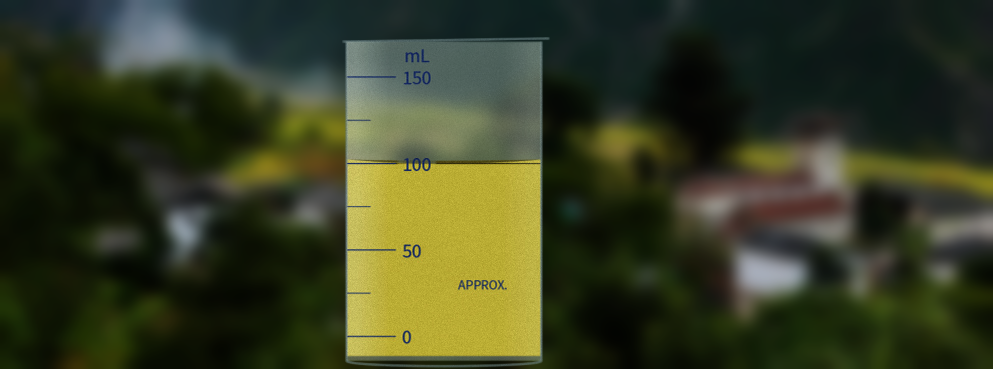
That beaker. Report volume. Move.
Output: 100 mL
